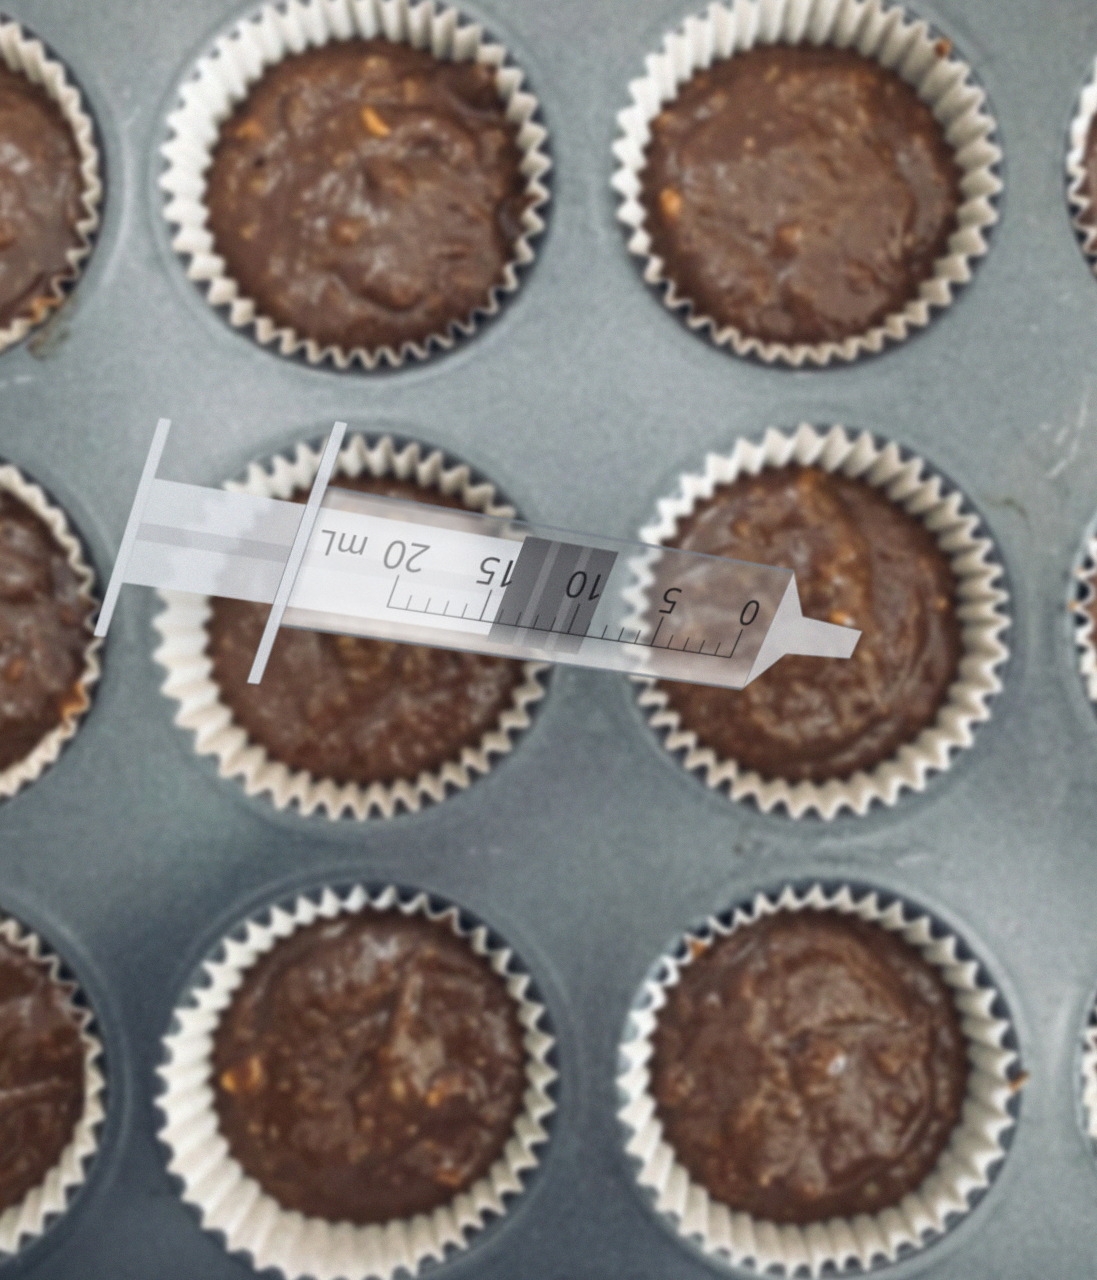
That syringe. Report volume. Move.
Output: 9 mL
